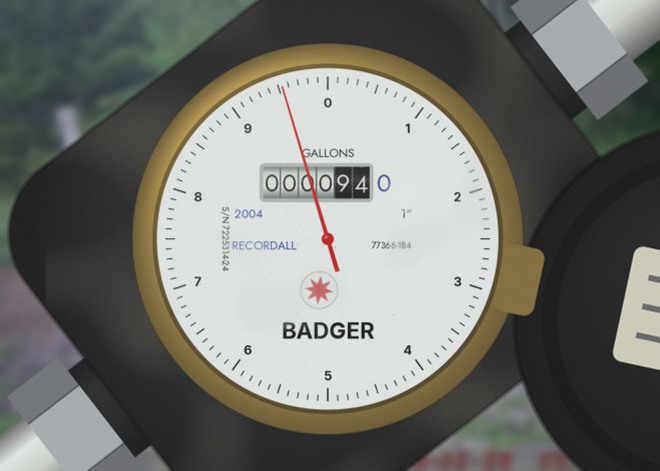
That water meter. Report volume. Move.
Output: 939.5 gal
